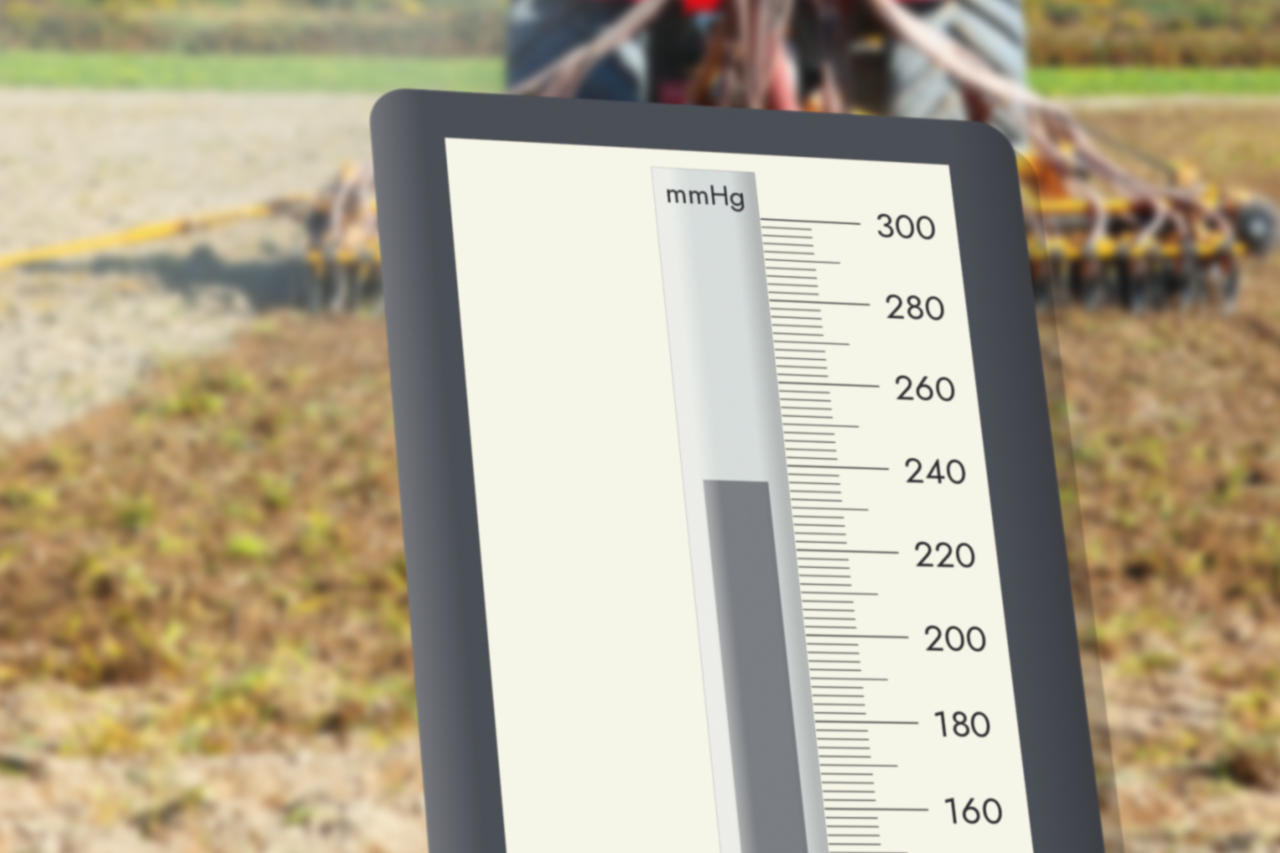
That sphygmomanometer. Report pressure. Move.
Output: 236 mmHg
